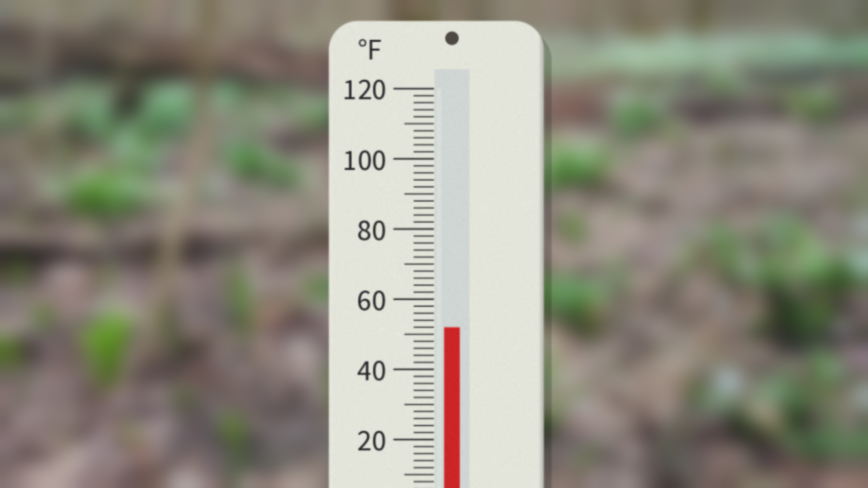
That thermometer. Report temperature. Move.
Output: 52 °F
